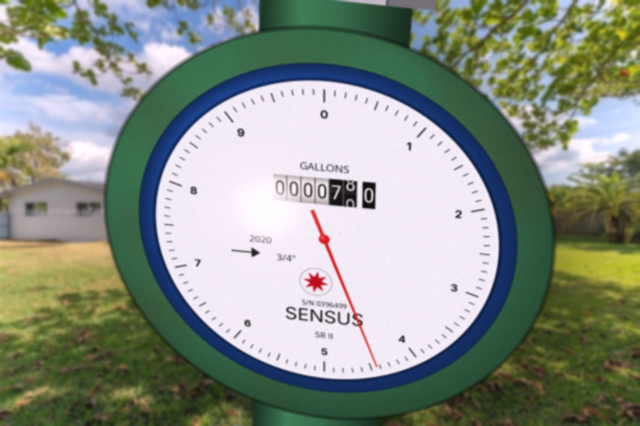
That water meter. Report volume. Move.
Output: 784.4 gal
